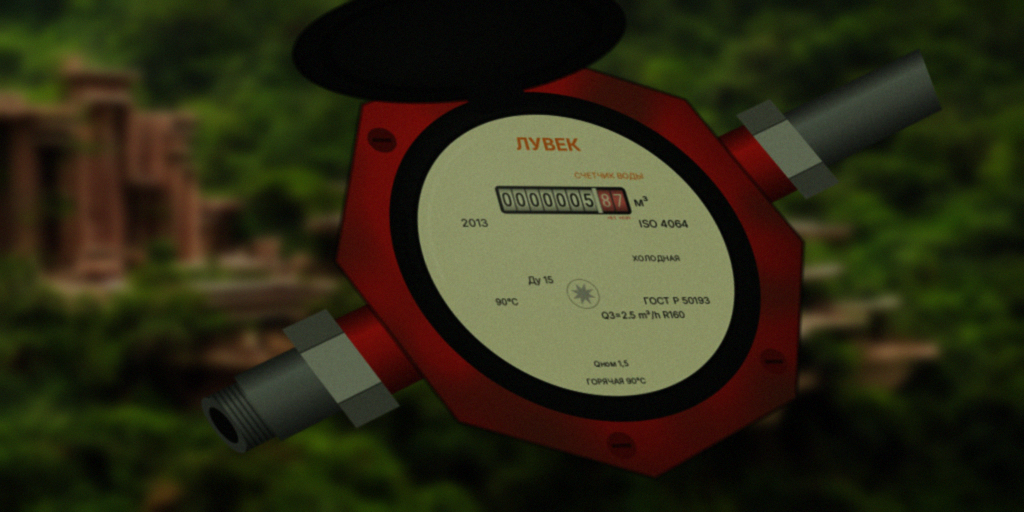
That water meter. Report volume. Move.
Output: 5.87 m³
